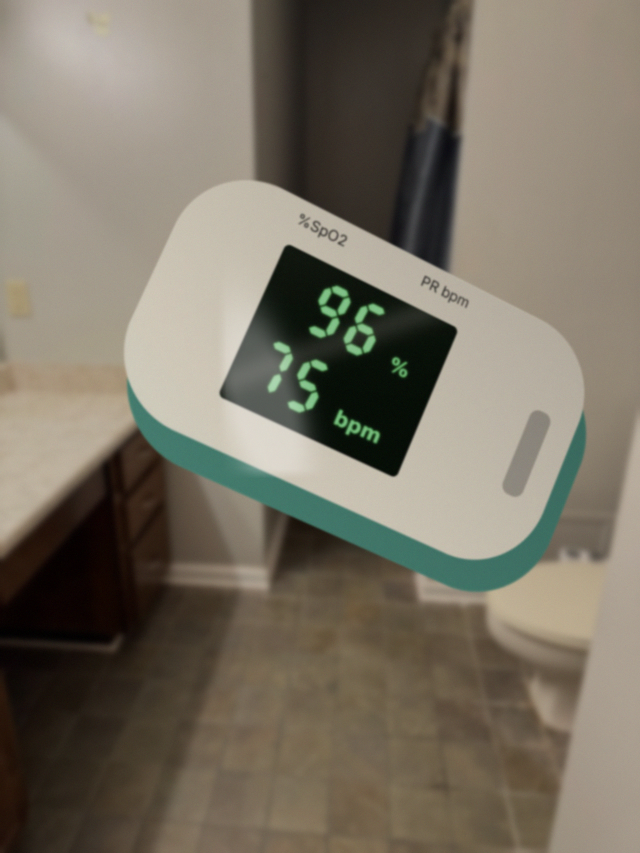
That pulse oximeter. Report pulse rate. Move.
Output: 75 bpm
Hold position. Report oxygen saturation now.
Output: 96 %
